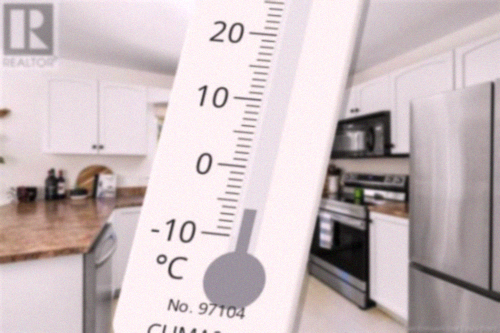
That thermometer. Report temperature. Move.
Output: -6 °C
